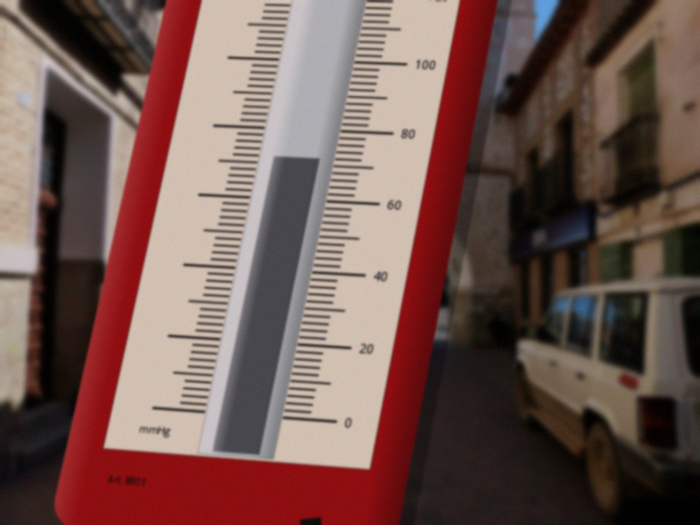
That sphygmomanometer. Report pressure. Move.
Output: 72 mmHg
